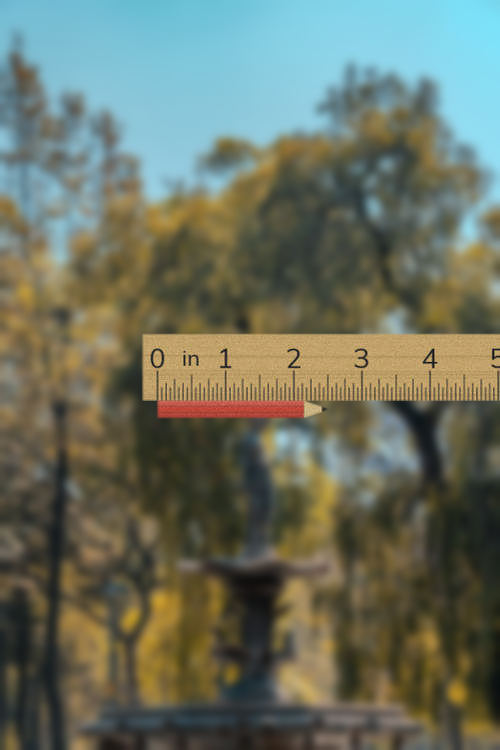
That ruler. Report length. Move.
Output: 2.5 in
